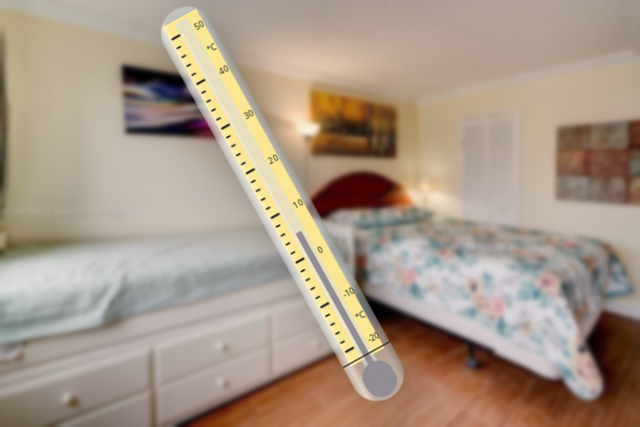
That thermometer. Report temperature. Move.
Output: 5 °C
